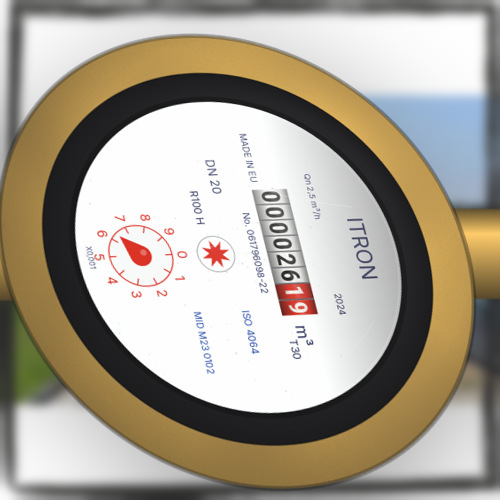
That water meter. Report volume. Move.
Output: 26.196 m³
